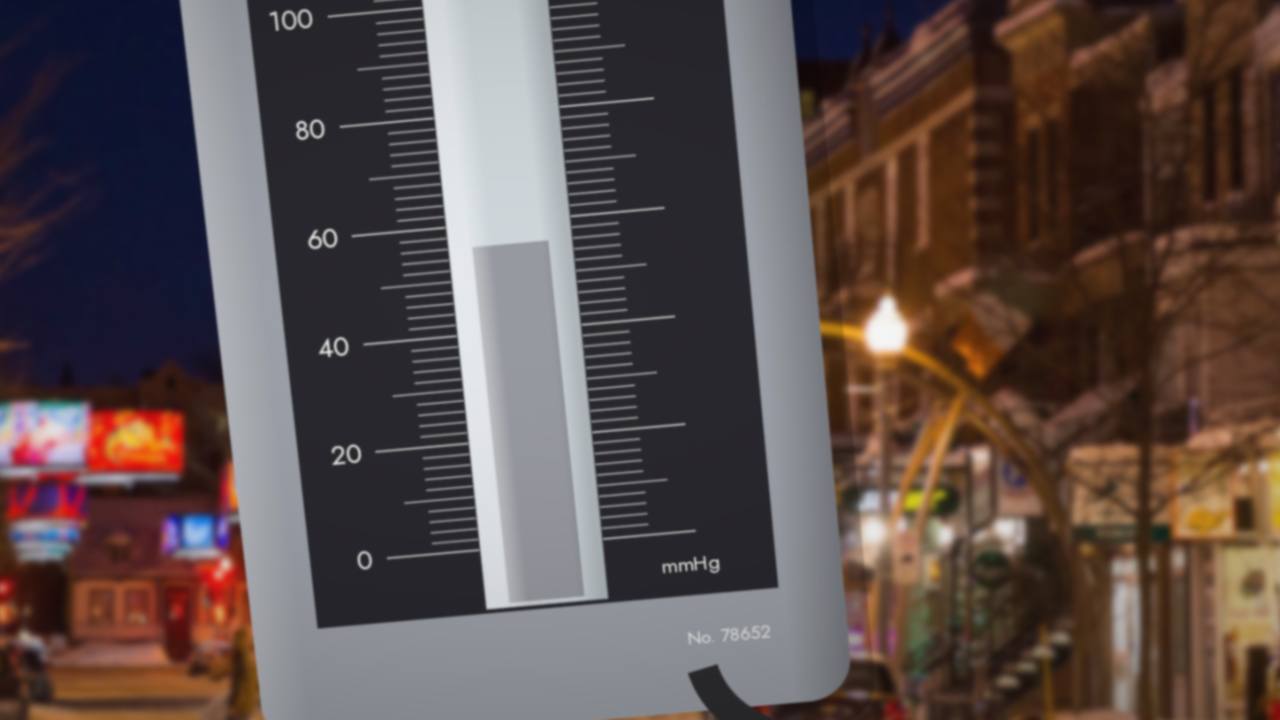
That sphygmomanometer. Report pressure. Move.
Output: 56 mmHg
